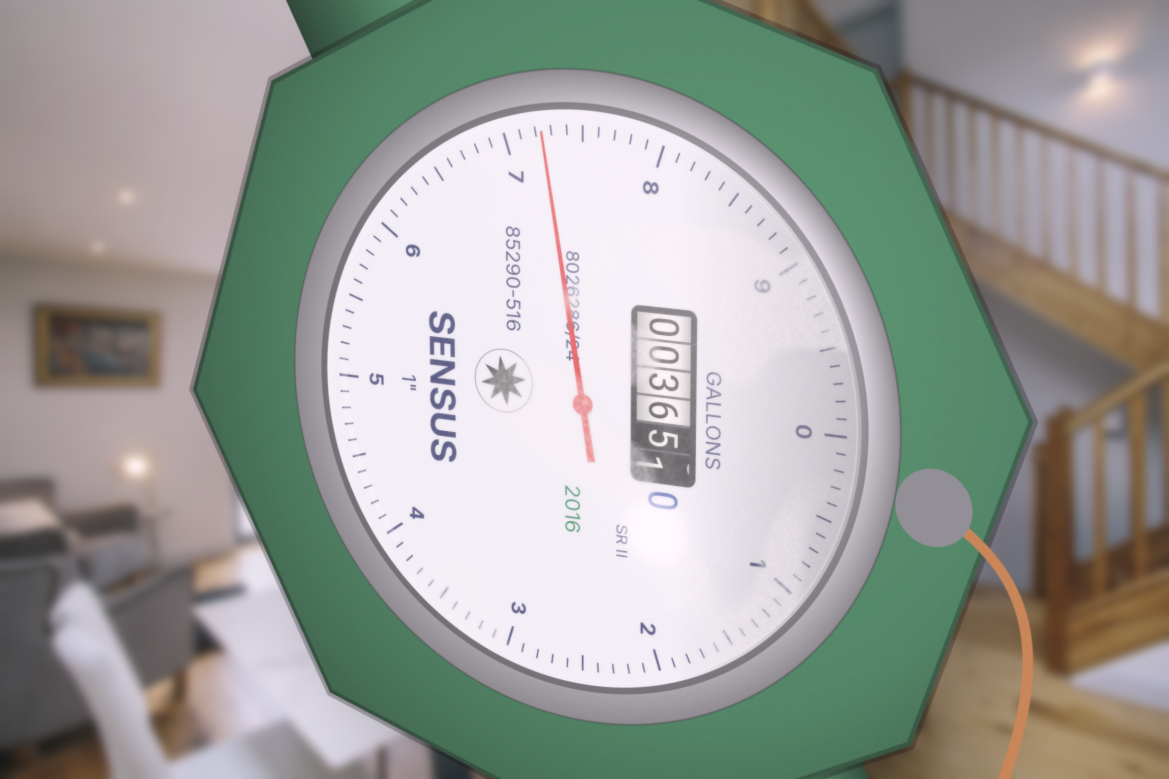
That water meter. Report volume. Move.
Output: 36507.2 gal
